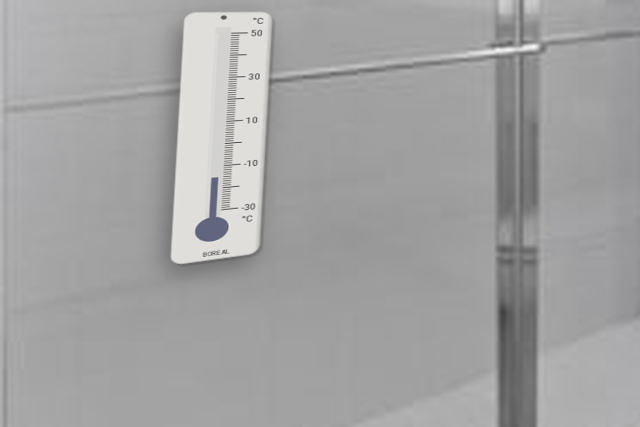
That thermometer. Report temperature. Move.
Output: -15 °C
